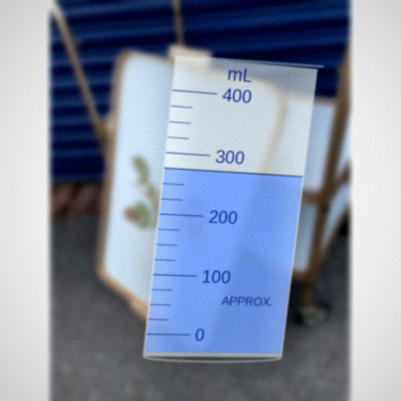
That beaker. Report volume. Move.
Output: 275 mL
